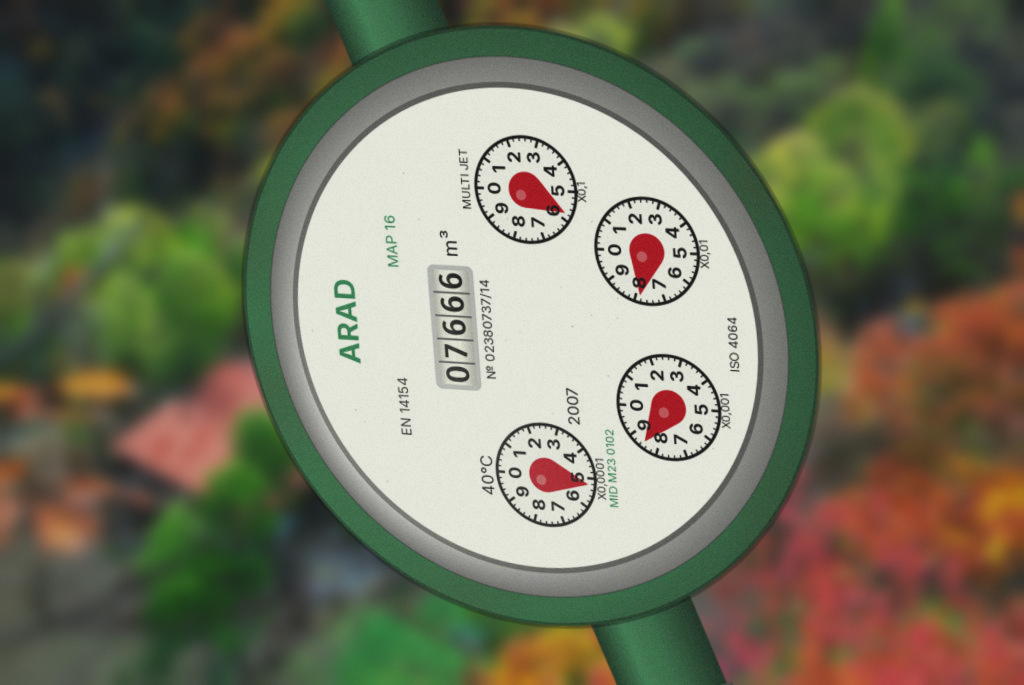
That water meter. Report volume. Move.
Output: 7666.5785 m³
